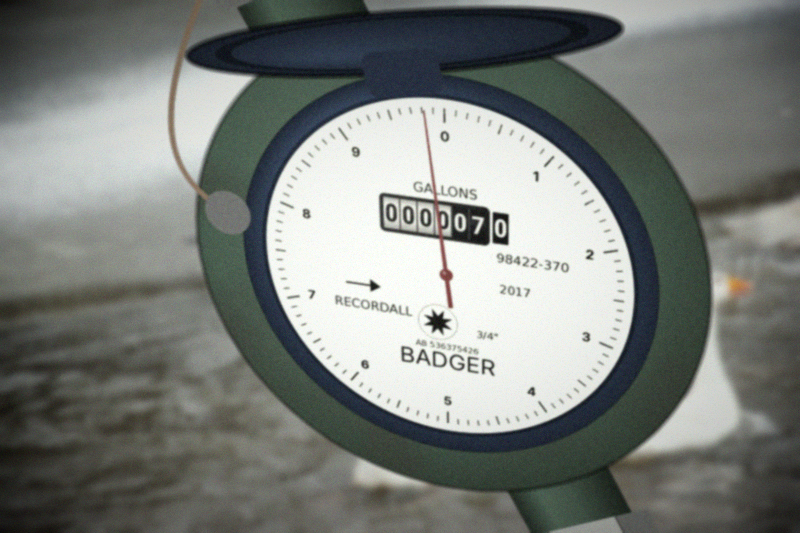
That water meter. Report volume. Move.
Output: 69.8 gal
